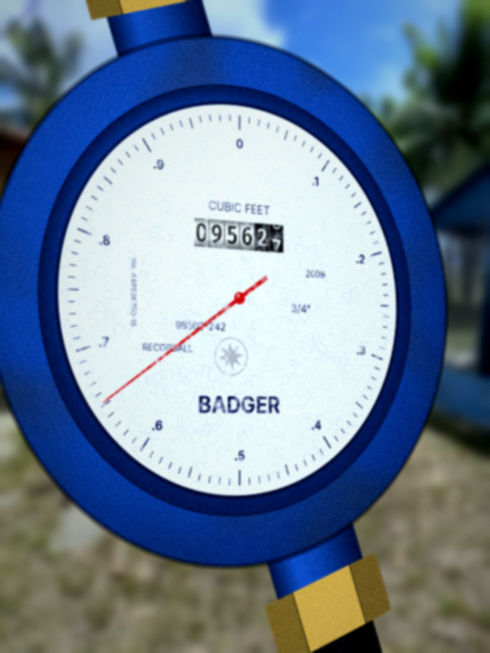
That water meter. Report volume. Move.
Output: 95626.65 ft³
